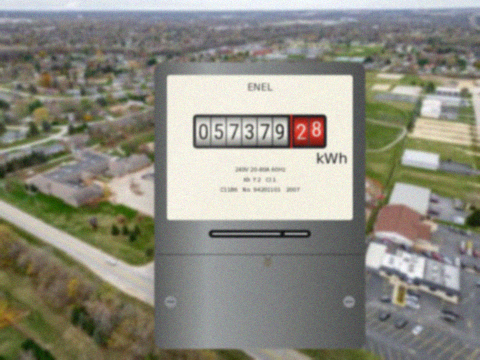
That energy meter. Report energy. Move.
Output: 57379.28 kWh
